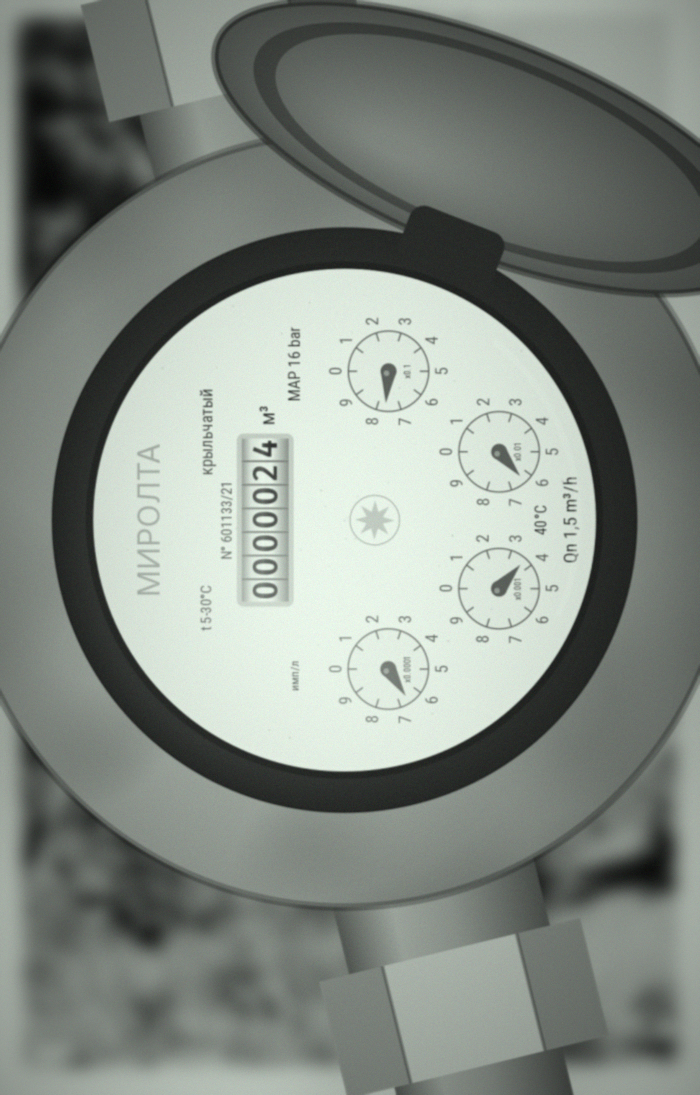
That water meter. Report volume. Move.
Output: 24.7636 m³
